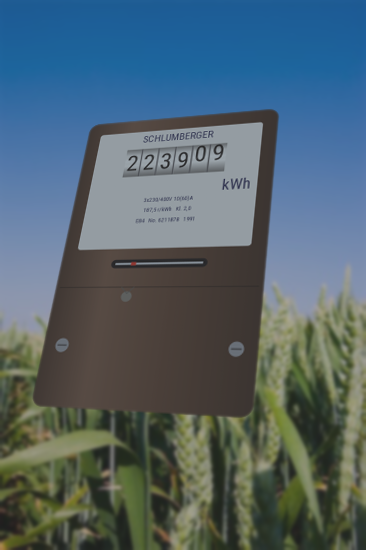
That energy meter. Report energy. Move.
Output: 223909 kWh
